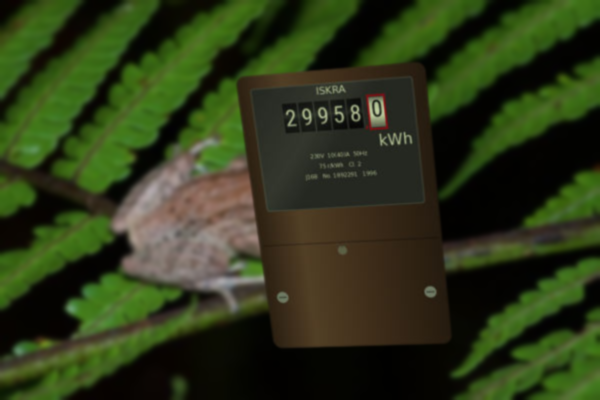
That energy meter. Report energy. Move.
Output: 29958.0 kWh
